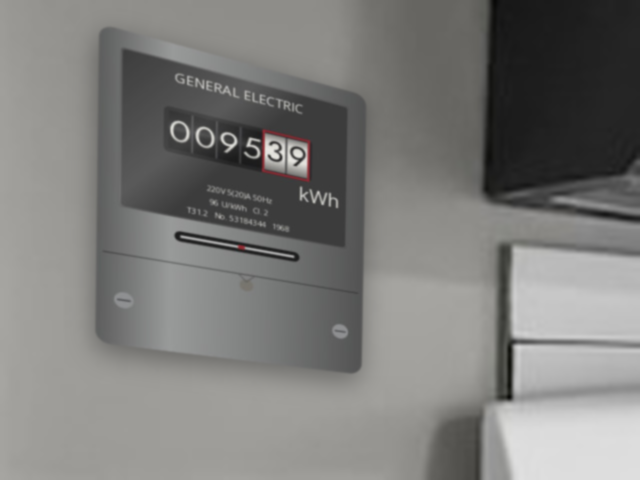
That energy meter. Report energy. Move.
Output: 95.39 kWh
